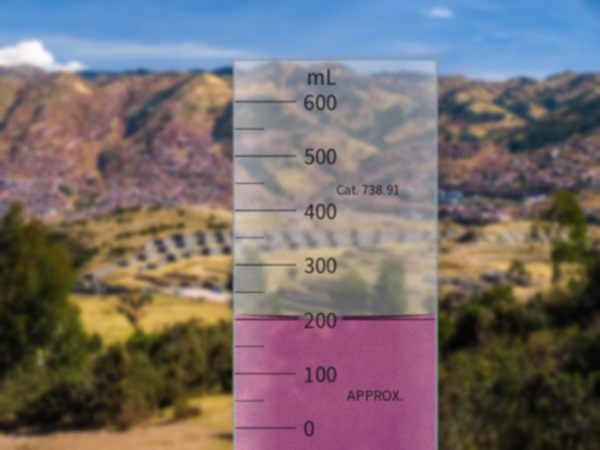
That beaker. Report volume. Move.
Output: 200 mL
